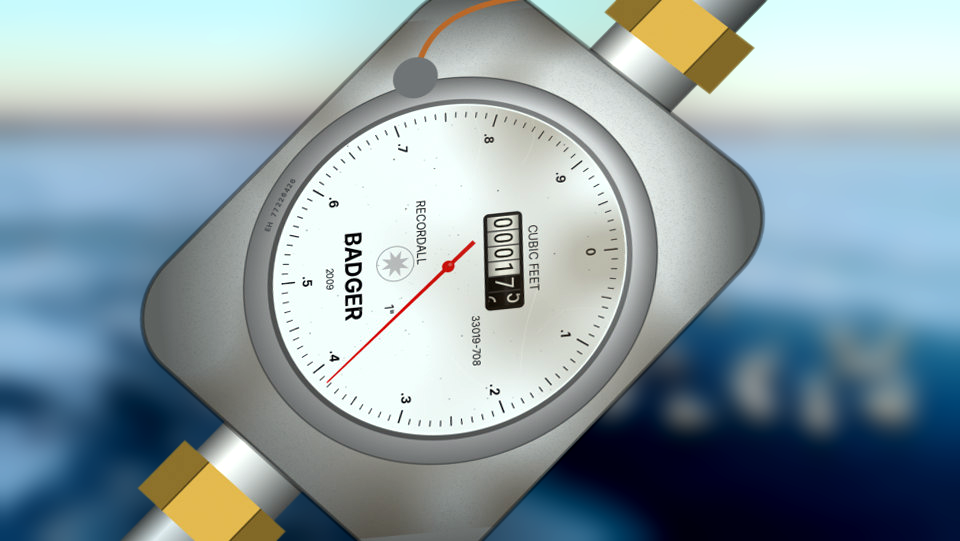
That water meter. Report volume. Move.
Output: 175.38 ft³
